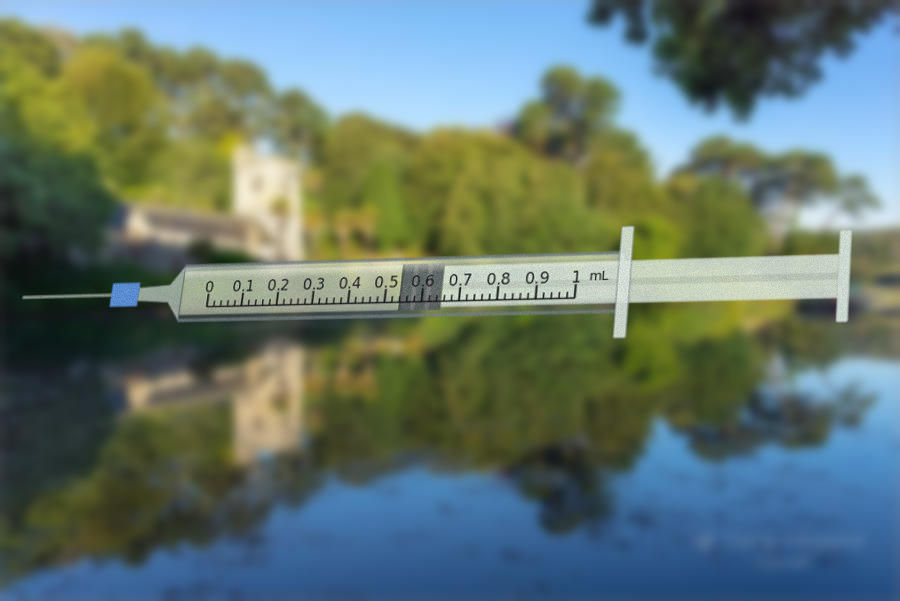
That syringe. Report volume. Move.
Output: 0.54 mL
